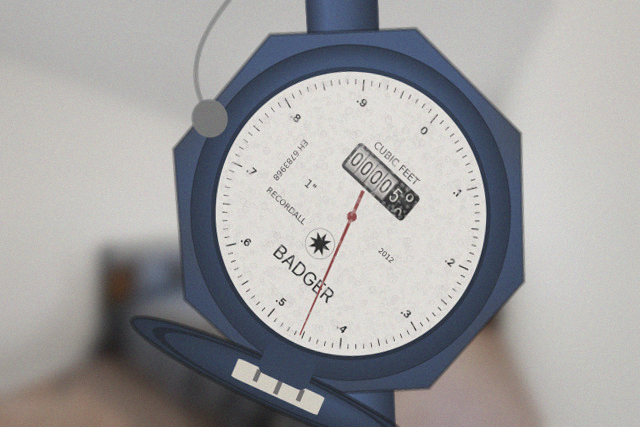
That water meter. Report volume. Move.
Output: 58.45 ft³
